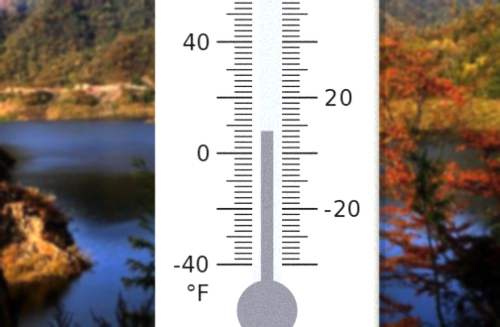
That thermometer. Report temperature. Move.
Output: 8 °F
